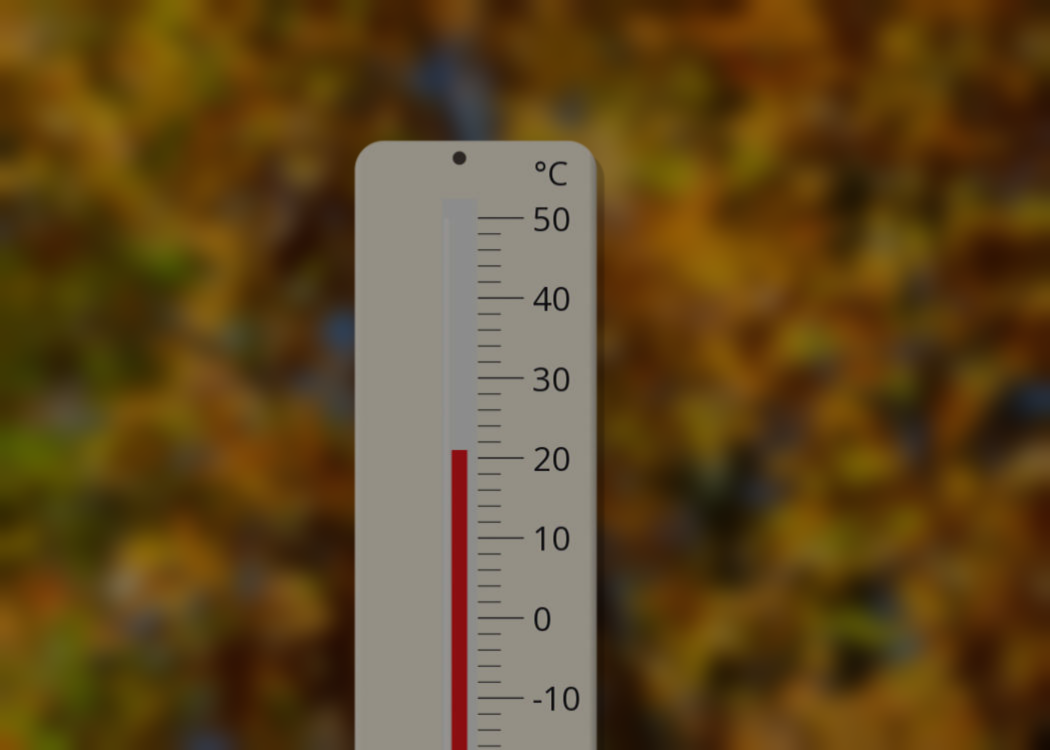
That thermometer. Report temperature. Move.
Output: 21 °C
